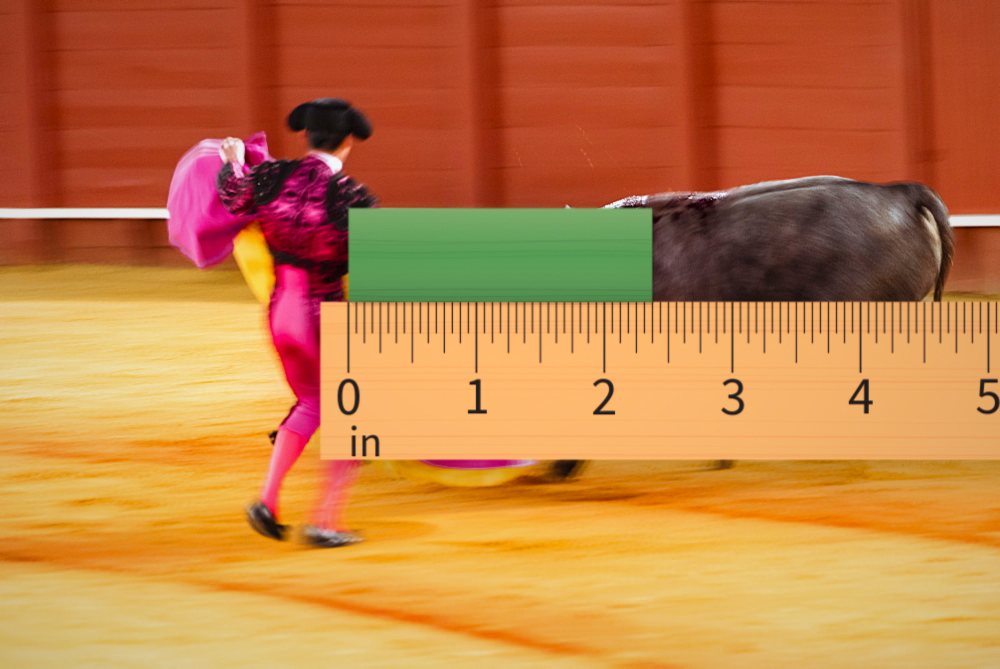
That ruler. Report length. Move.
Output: 2.375 in
